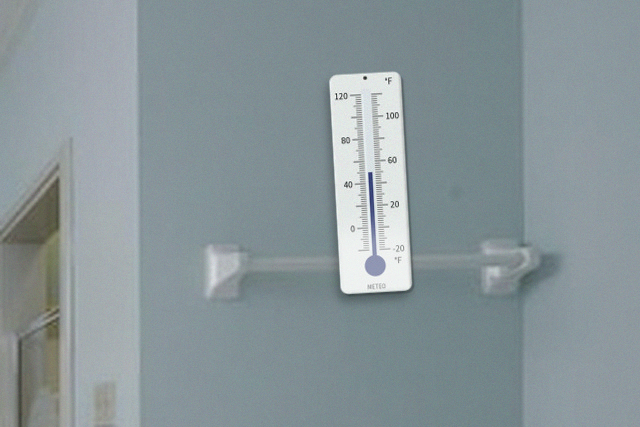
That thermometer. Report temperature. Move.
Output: 50 °F
